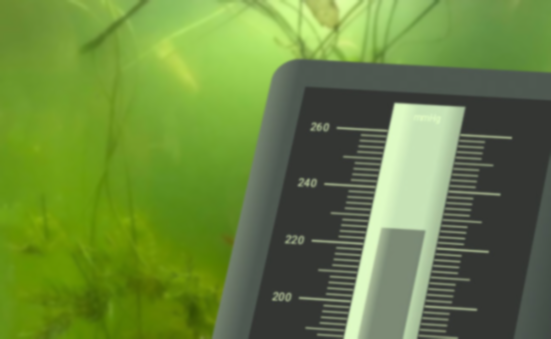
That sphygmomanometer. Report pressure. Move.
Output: 226 mmHg
